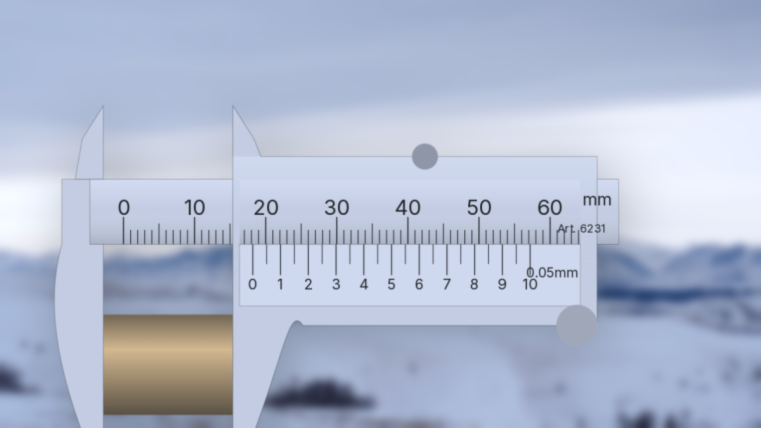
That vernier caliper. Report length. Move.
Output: 18.2 mm
